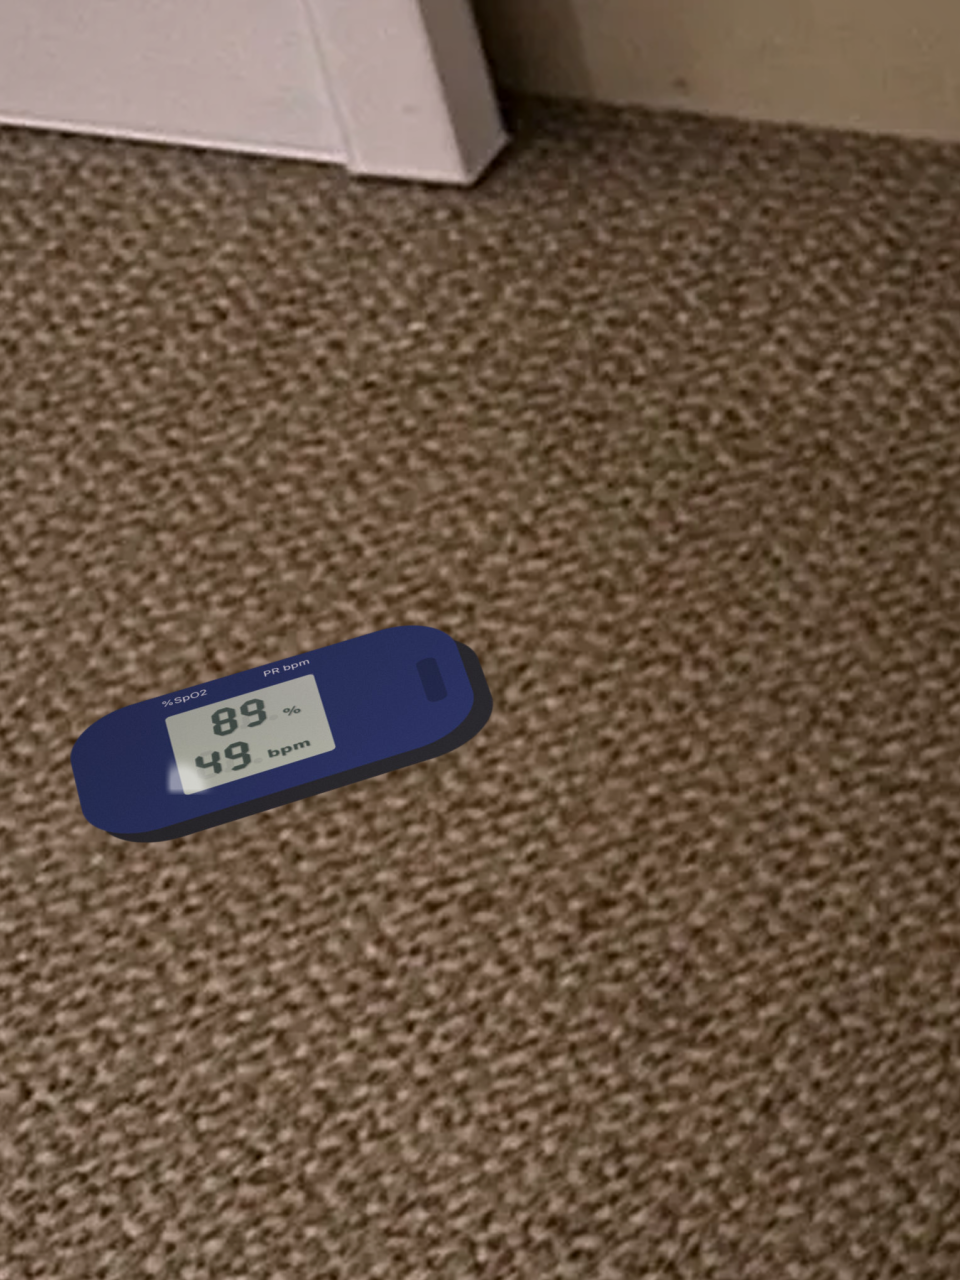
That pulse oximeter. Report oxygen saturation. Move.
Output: 89 %
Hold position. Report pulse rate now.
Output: 49 bpm
